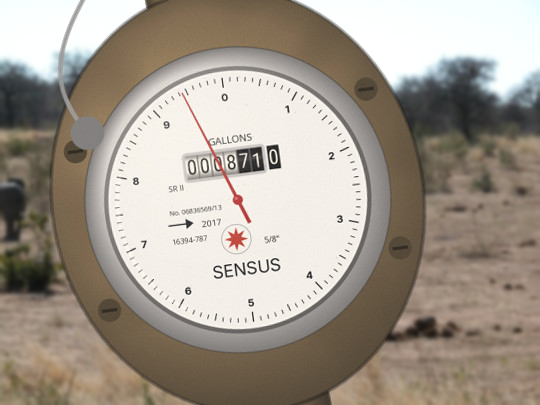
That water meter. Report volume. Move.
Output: 8709.4 gal
